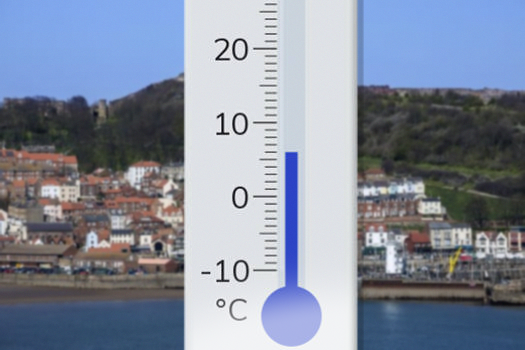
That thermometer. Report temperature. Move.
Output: 6 °C
